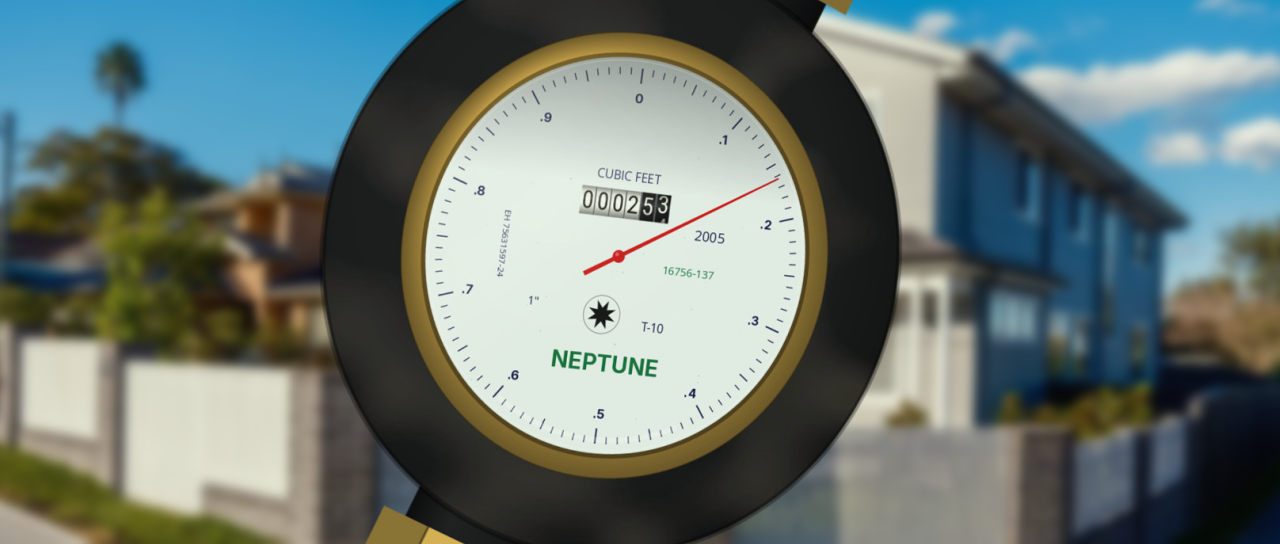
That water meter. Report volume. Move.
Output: 253.16 ft³
